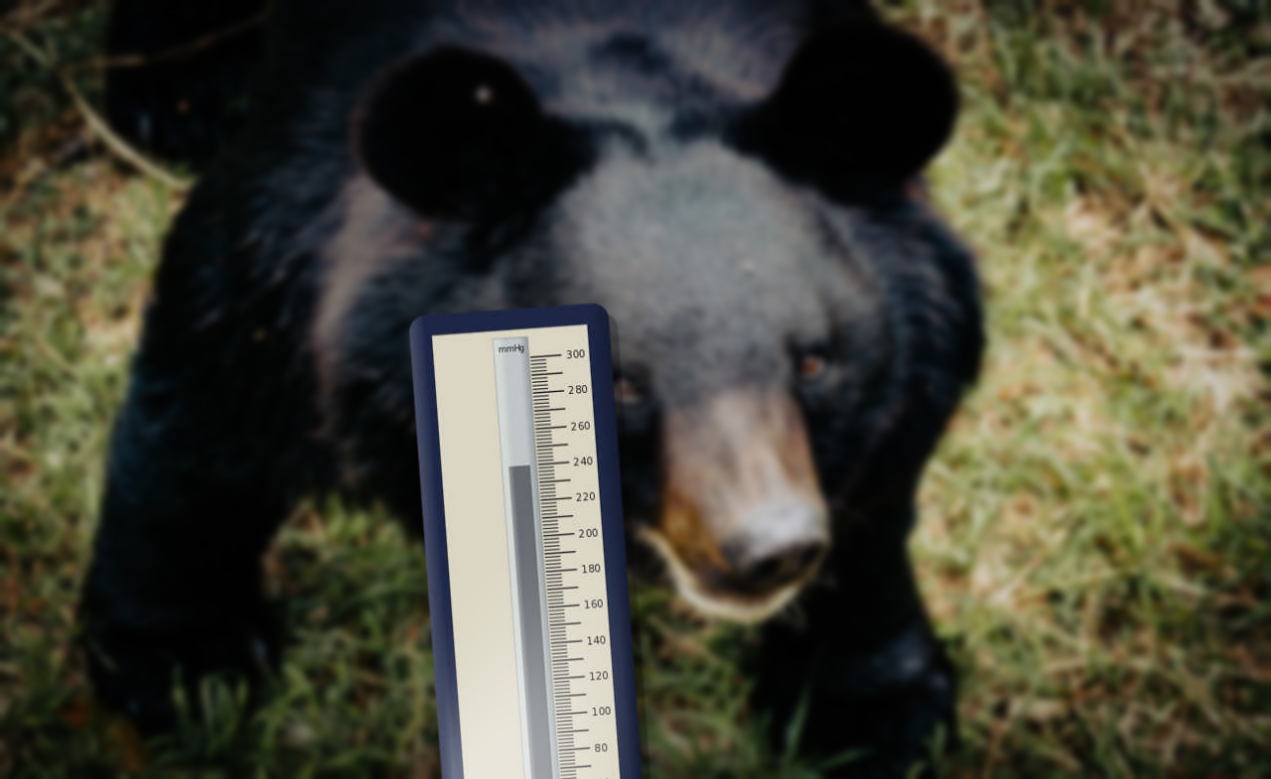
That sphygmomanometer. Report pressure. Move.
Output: 240 mmHg
